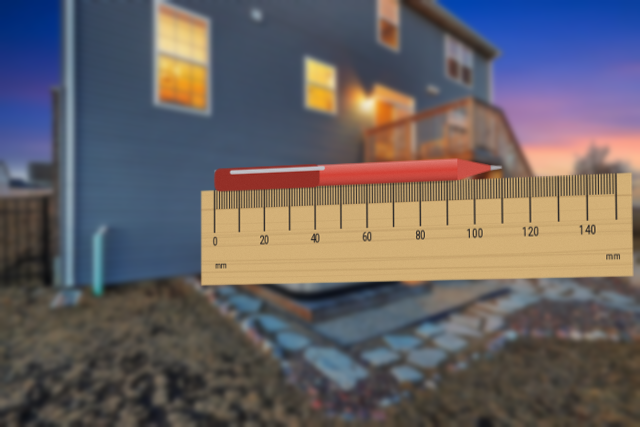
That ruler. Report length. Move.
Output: 110 mm
